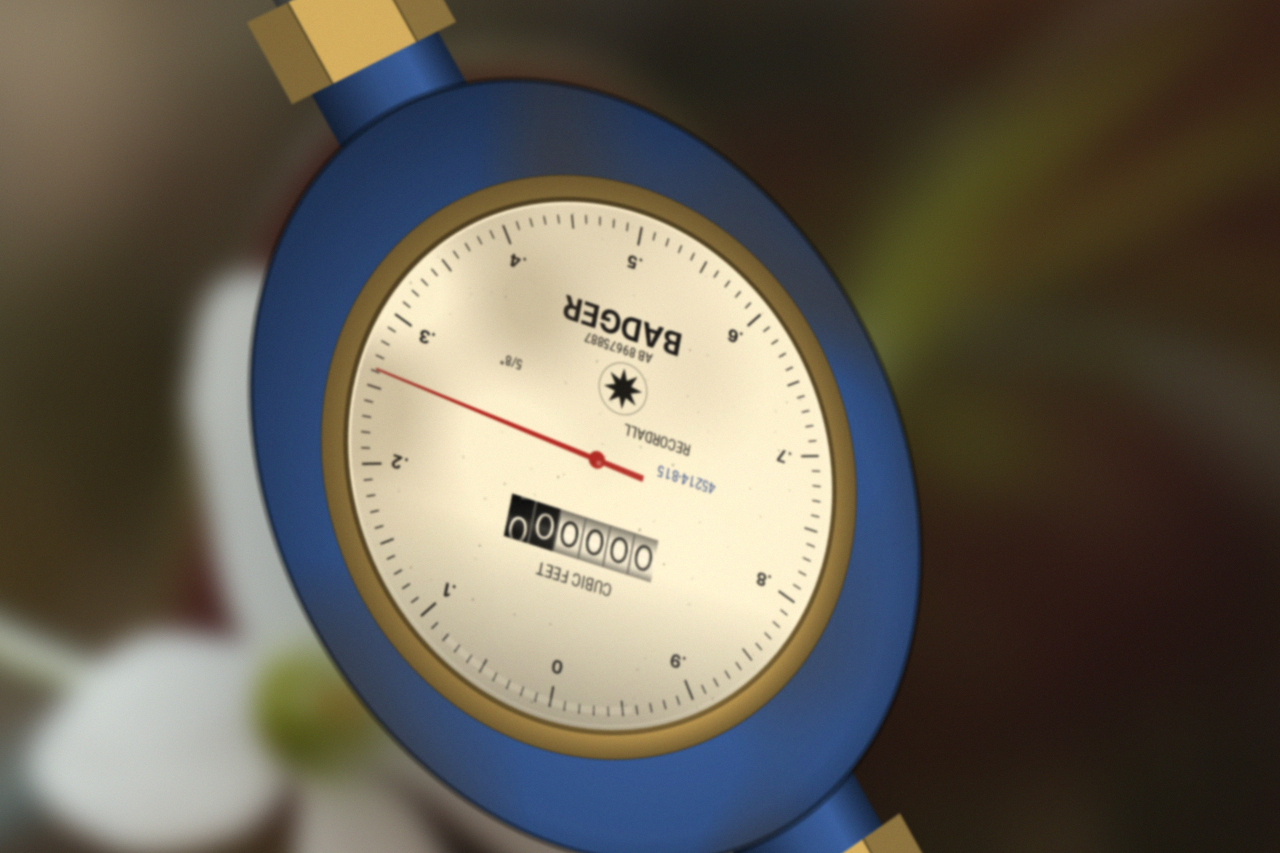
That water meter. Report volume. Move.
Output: 0.26 ft³
